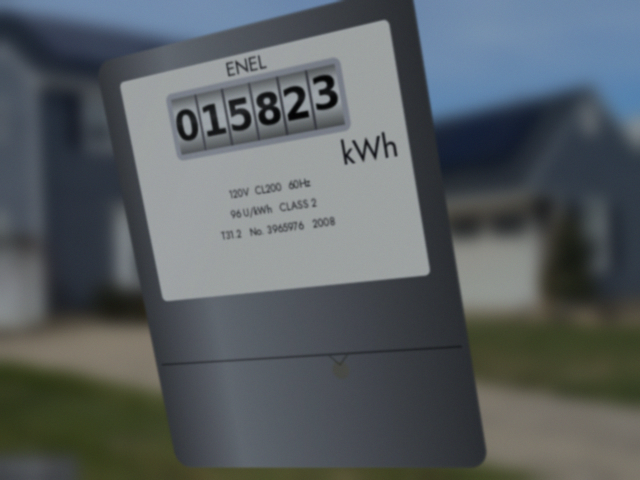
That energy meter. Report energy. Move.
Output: 15823 kWh
